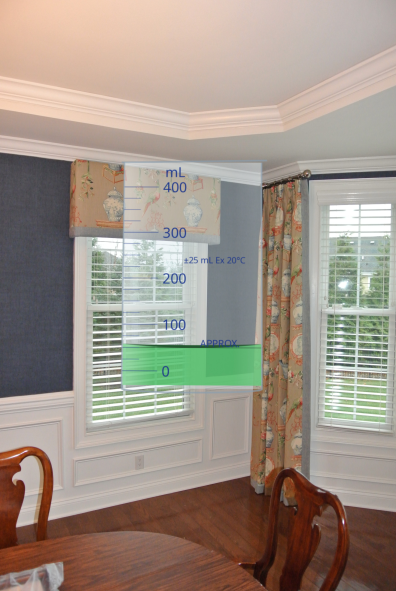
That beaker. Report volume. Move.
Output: 50 mL
